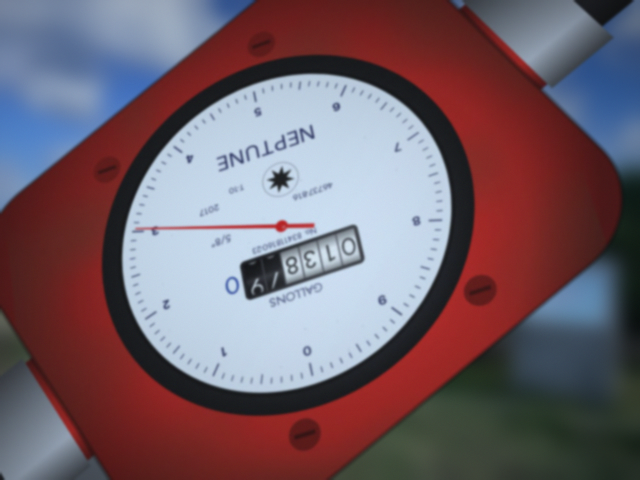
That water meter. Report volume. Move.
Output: 138793.0 gal
